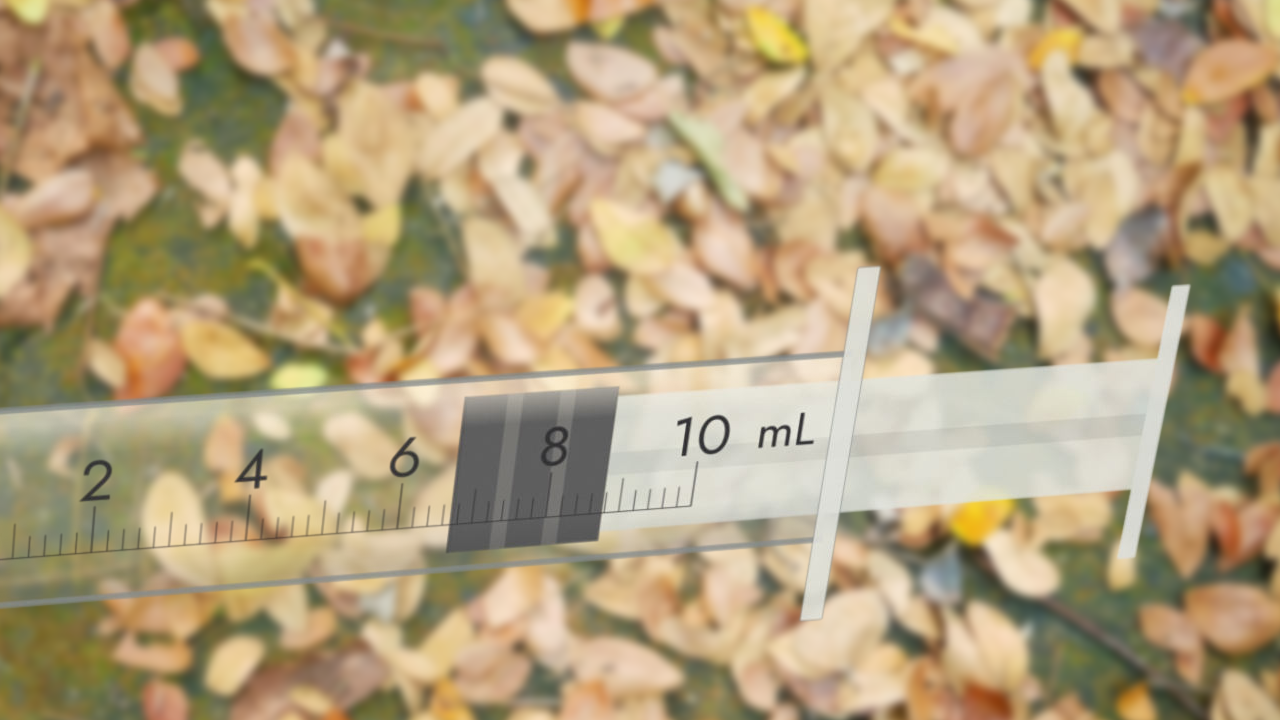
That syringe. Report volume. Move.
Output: 6.7 mL
